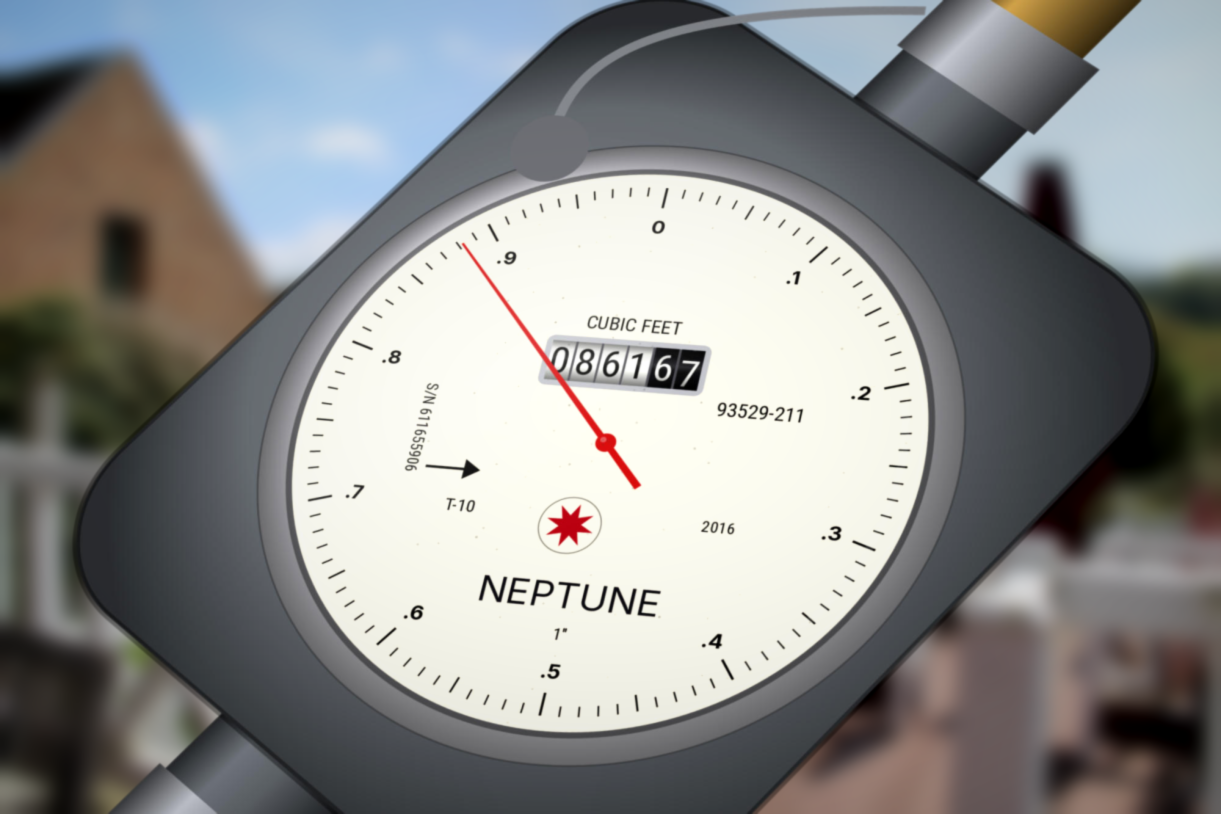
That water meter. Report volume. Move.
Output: 86166.88 ft³
